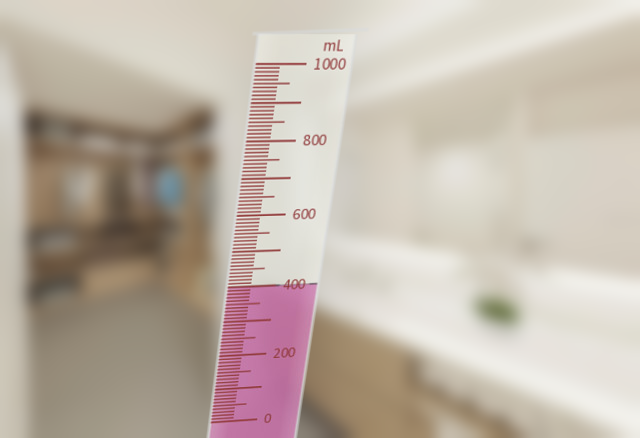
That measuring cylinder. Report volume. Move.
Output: 400 mL
